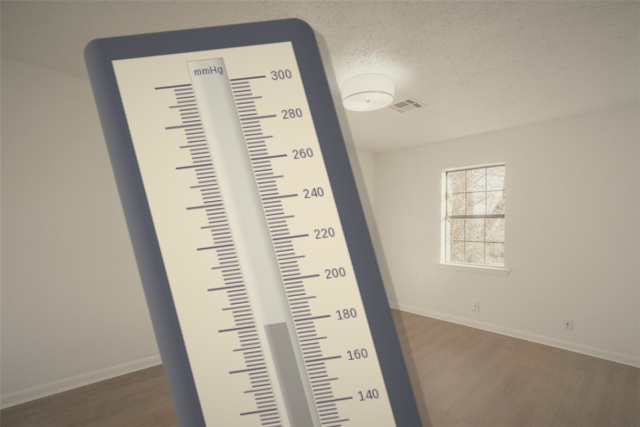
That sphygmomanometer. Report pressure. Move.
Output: 180 mmHg
